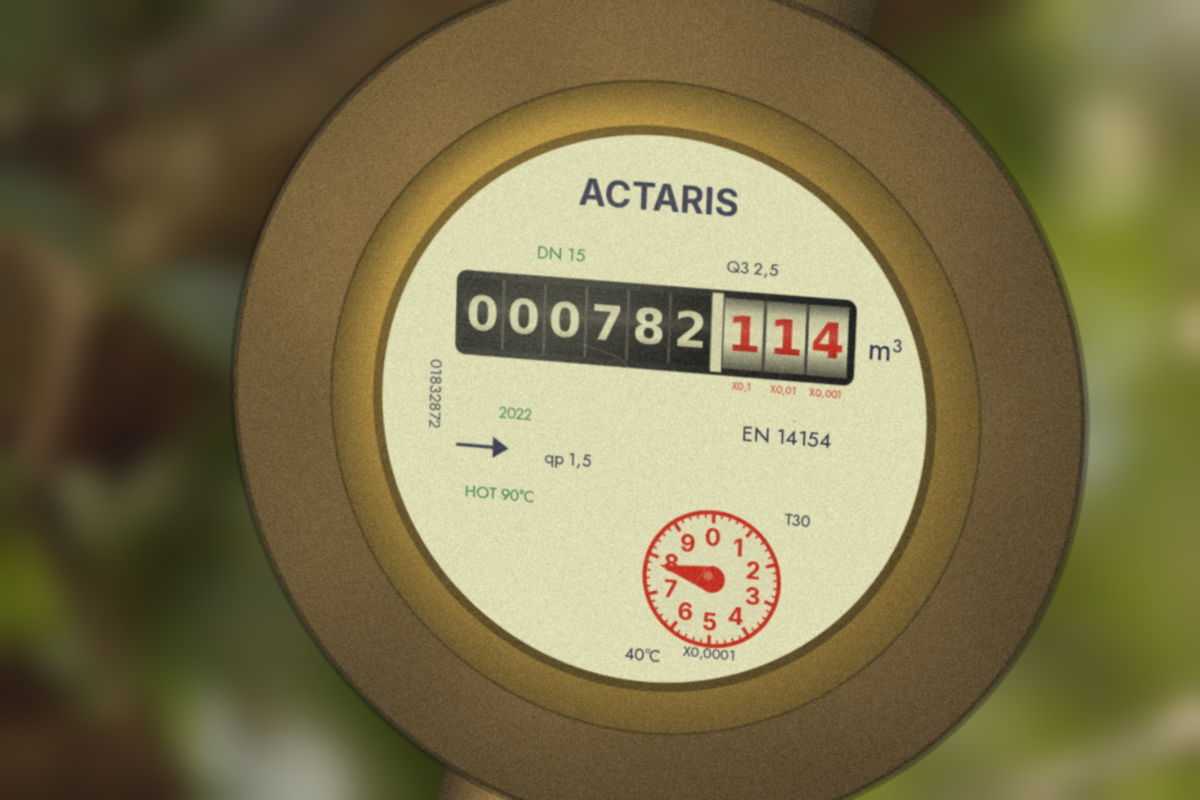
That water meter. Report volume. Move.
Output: 782.1147 m³
